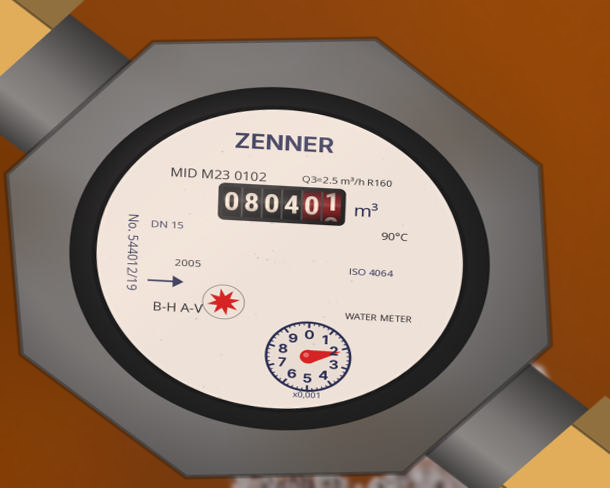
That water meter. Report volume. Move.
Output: 804.012 m³
